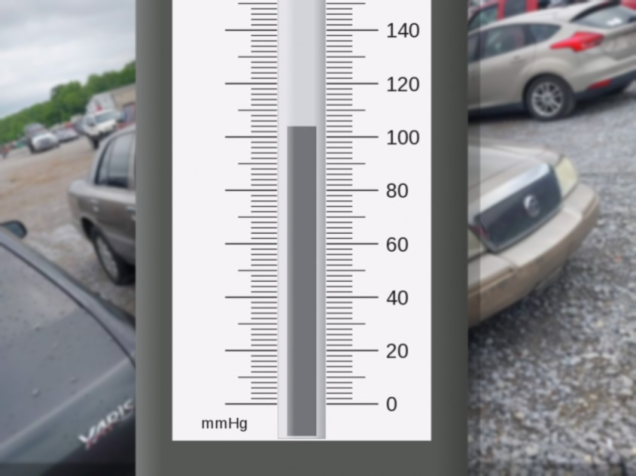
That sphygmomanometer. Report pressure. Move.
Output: 104 mmHg
